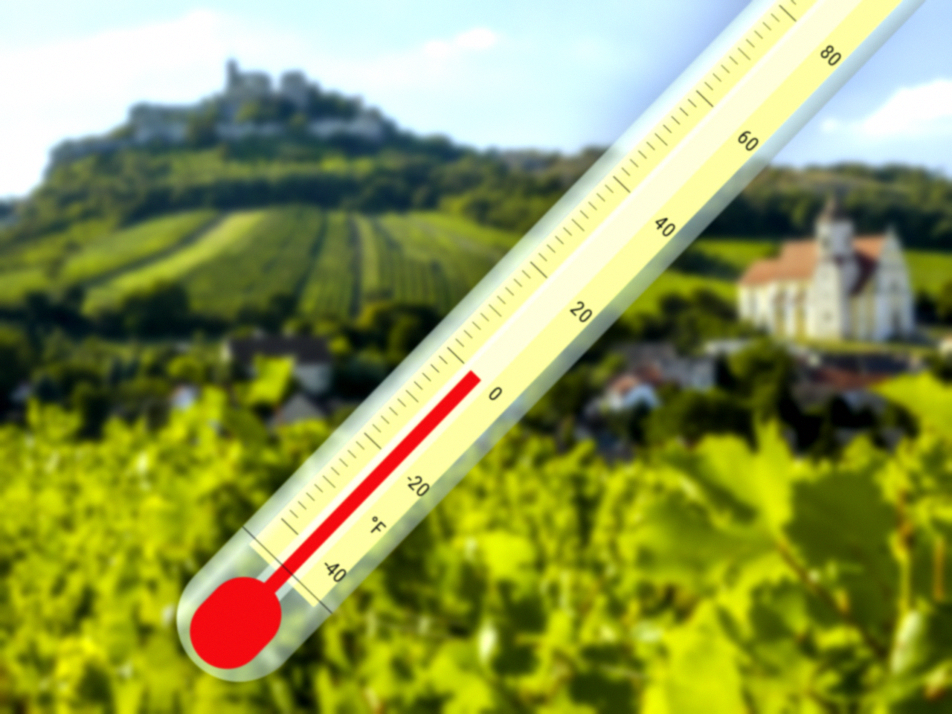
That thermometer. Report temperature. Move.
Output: 0 °F
